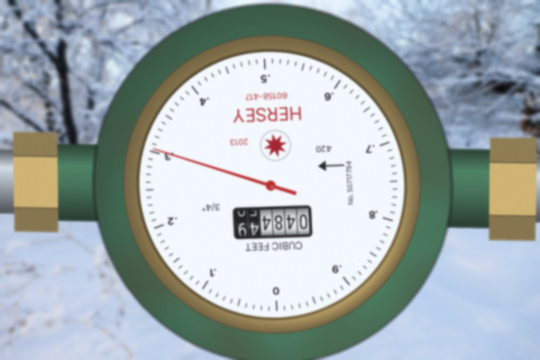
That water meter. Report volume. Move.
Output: 48449.30 ft³
